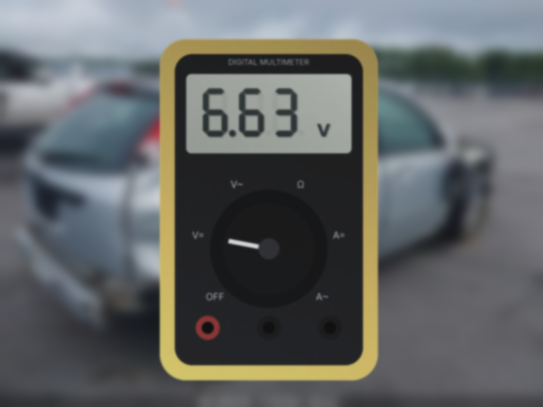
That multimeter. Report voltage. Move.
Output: 6.63 V
